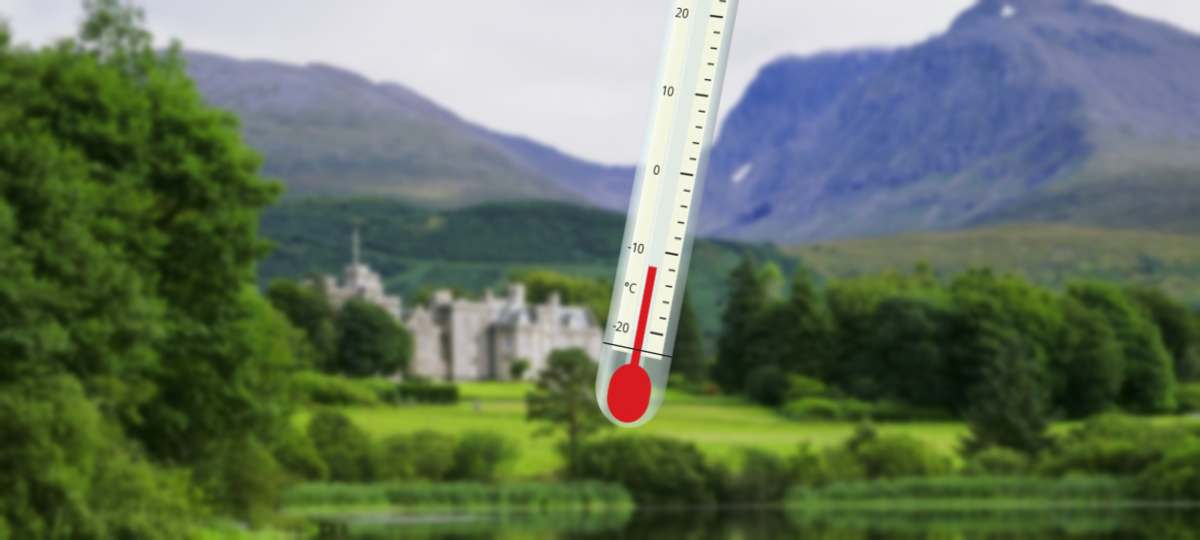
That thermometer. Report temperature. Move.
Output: -12 °C
